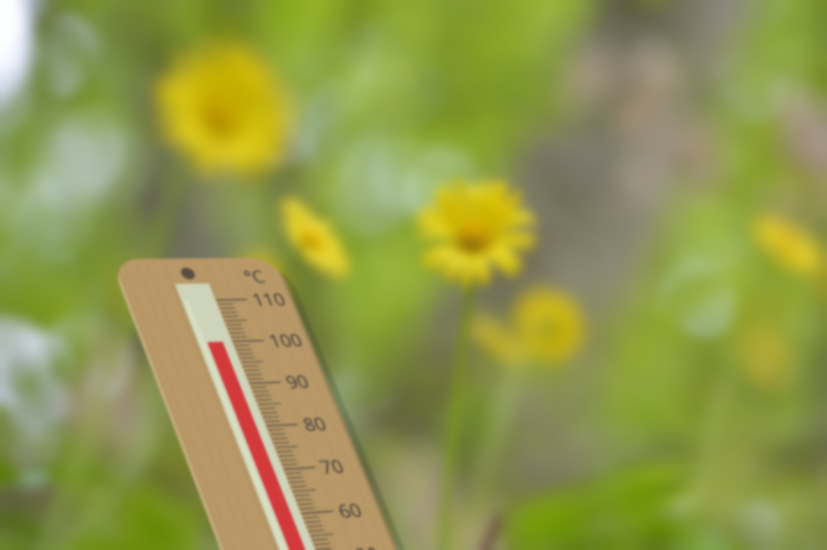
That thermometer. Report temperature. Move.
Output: 100 °C
